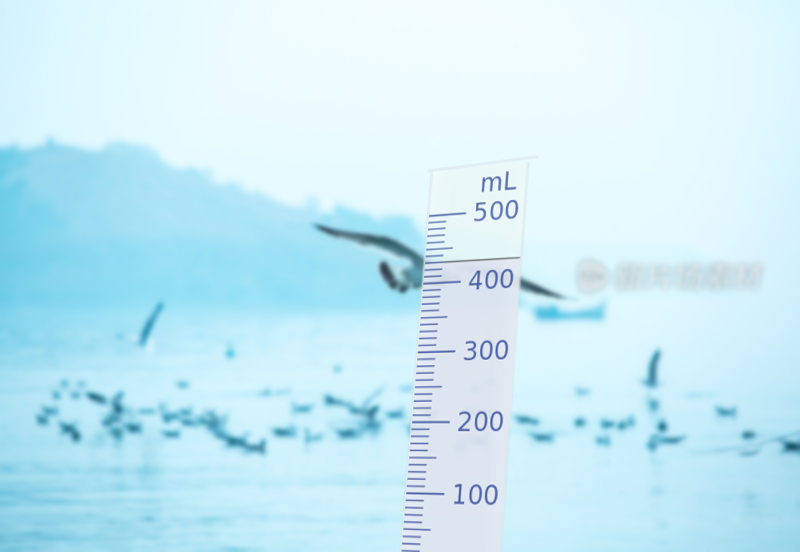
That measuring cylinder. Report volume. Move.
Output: 430 mL
